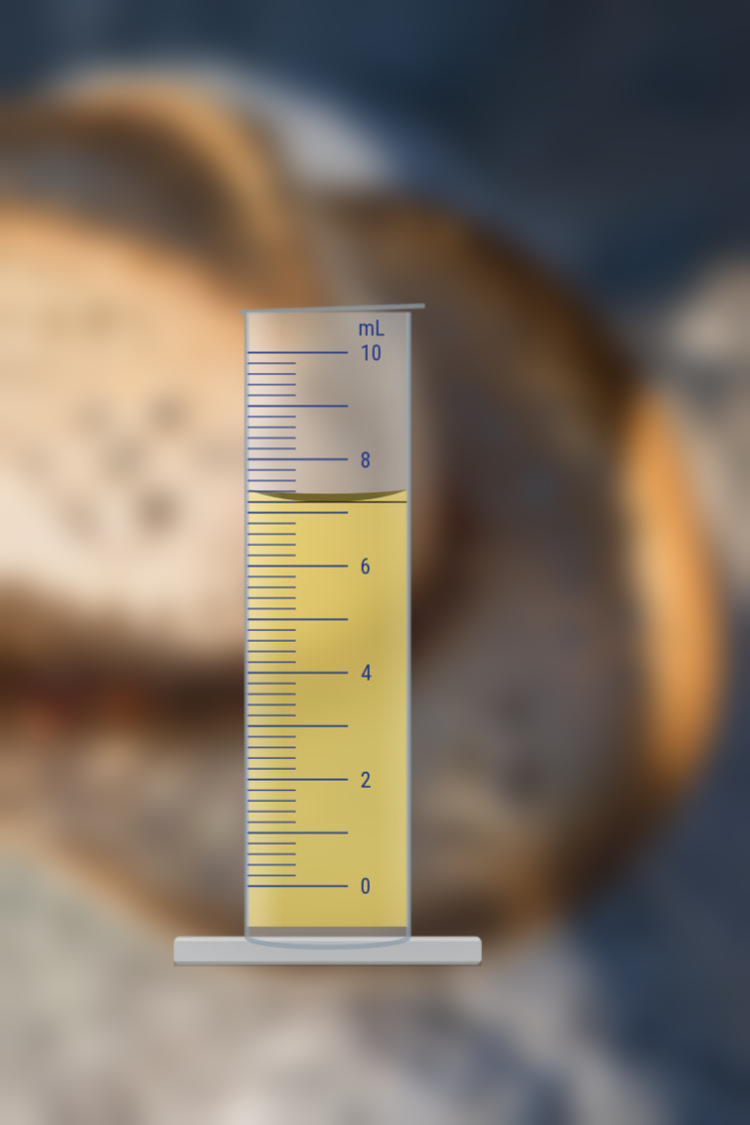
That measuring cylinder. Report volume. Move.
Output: 7.2 mL
